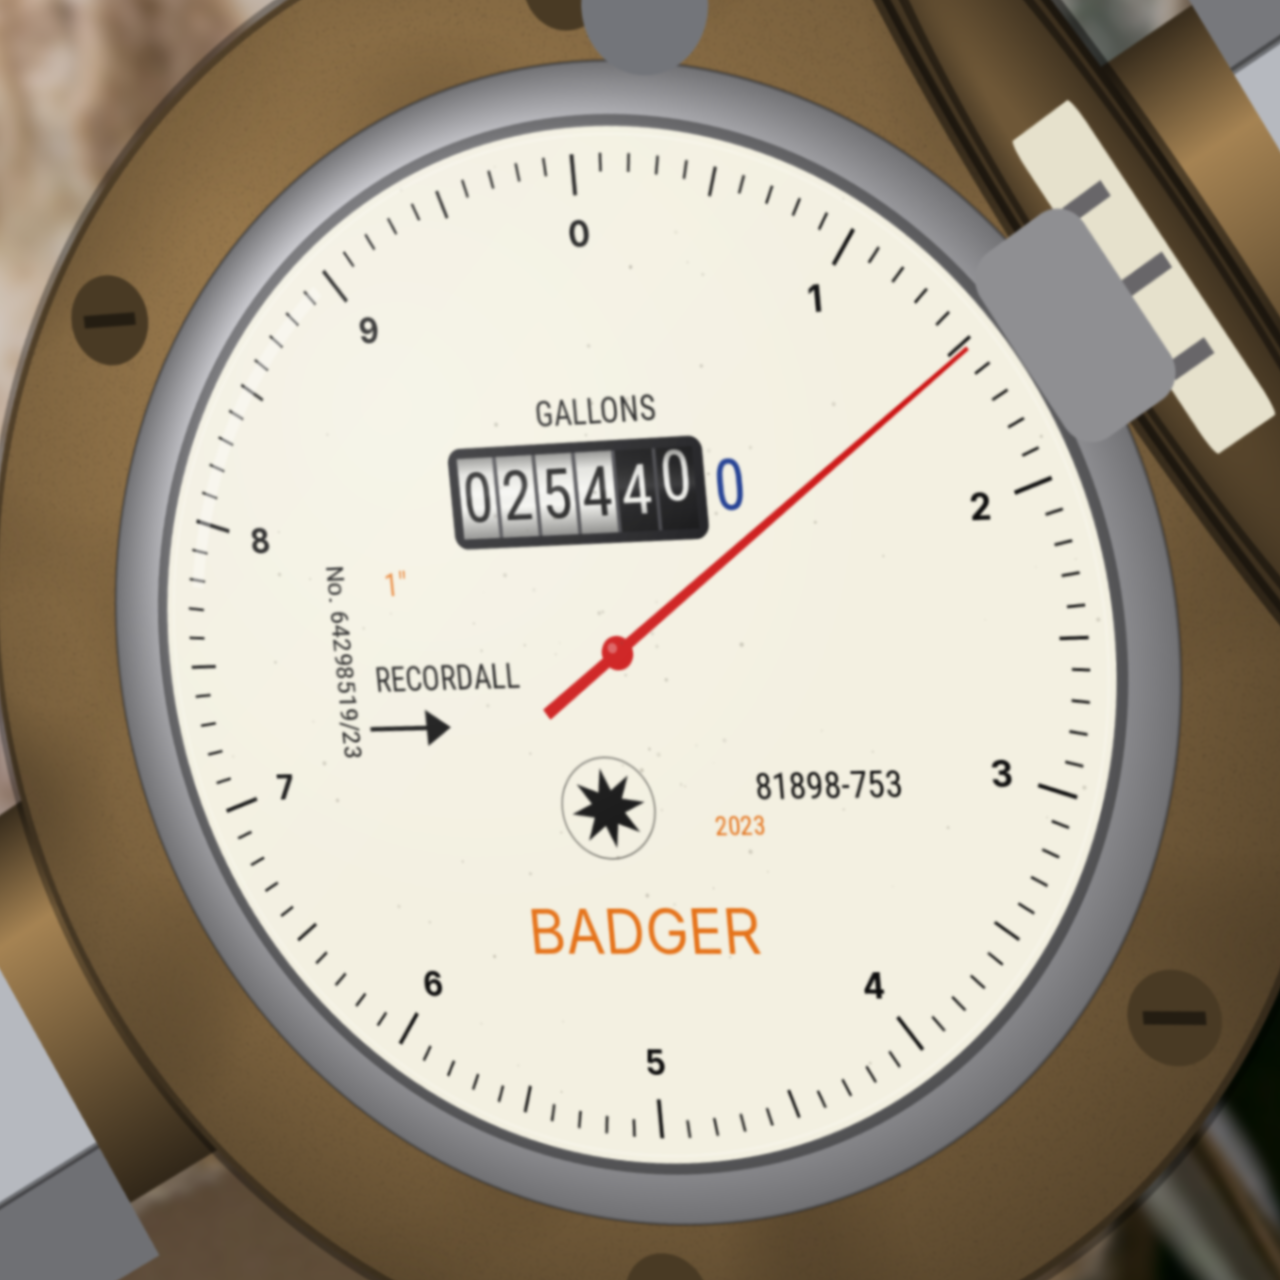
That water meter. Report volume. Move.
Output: 254401.5 gal
